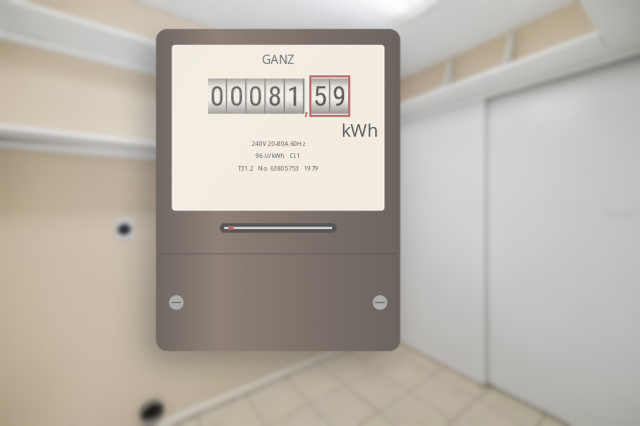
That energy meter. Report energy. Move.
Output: 81.59 kWh
